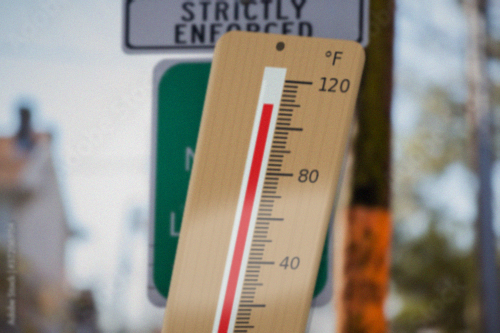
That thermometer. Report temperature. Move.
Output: 110 °F
